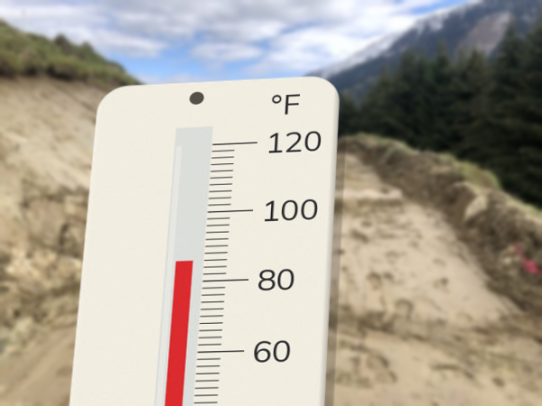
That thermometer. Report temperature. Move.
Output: 86 °F
